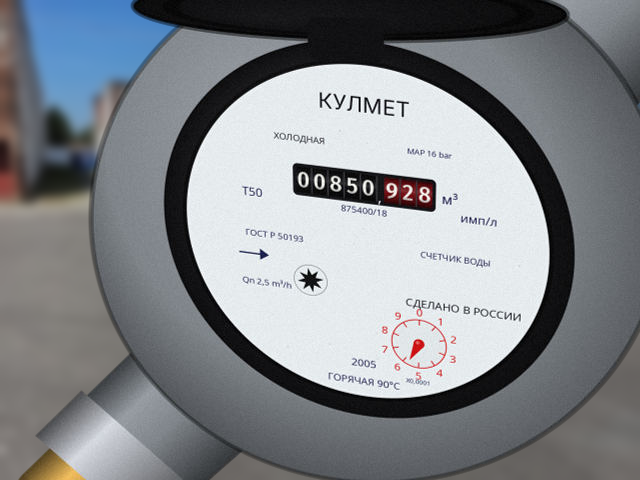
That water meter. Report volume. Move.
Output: 850.9285 m³
